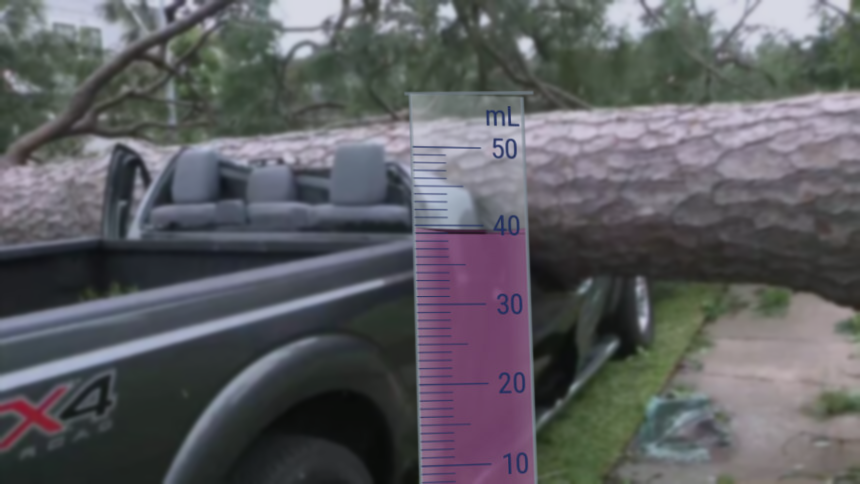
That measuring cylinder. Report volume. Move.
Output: 39 mL
